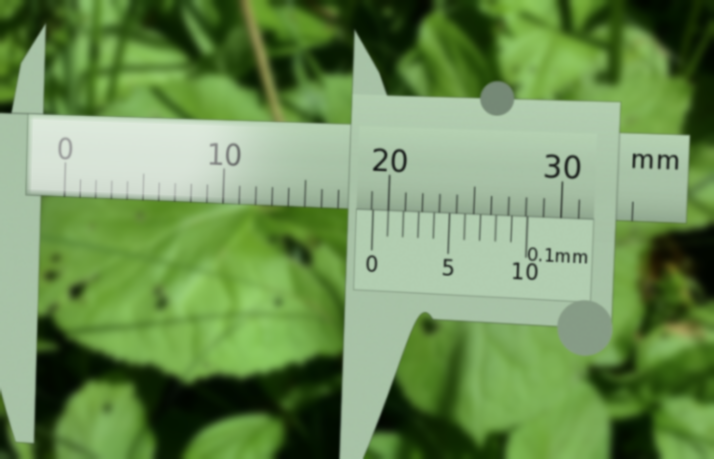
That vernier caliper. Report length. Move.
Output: 19.1 mm
